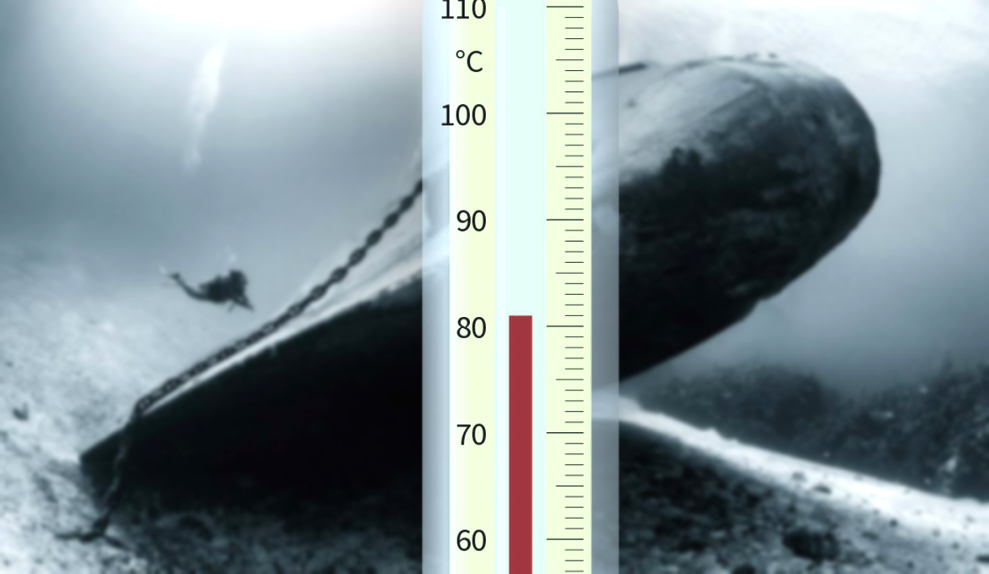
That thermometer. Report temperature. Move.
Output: 81 °C
